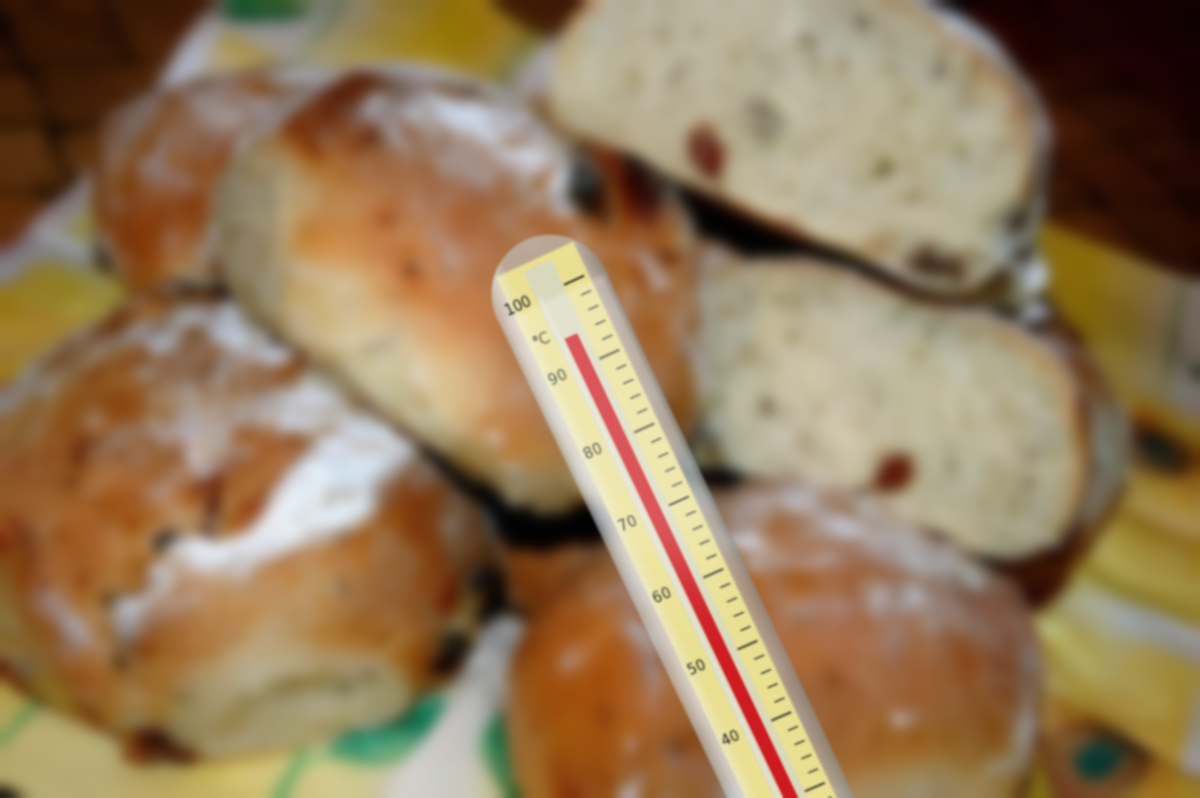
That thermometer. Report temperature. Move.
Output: 94 °C
